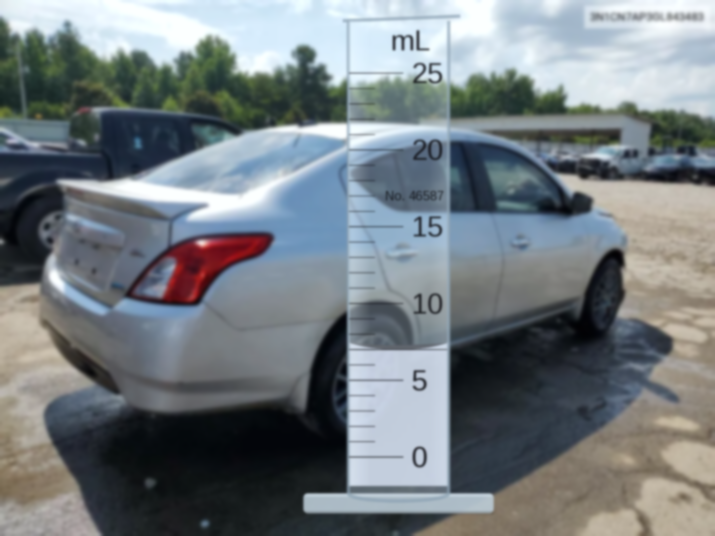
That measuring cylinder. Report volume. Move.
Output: 7 mL
